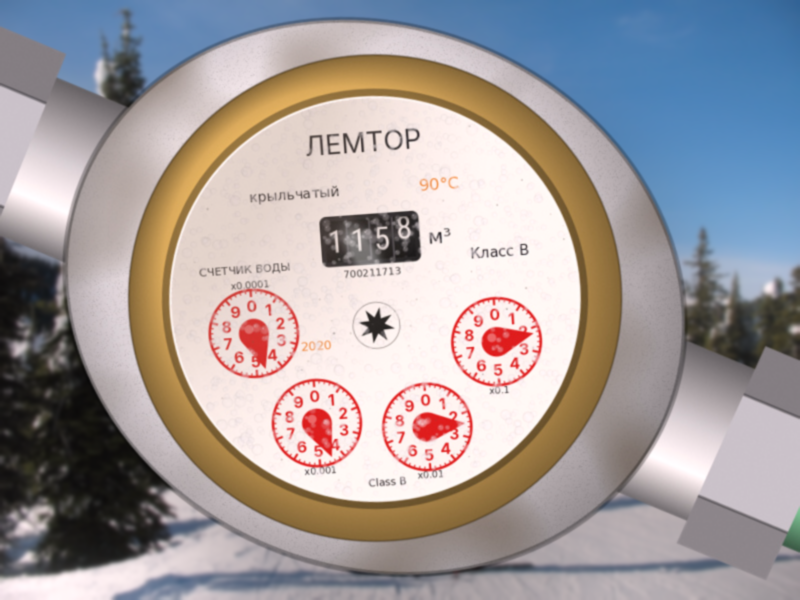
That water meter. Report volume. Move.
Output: 1158.2244 m³
